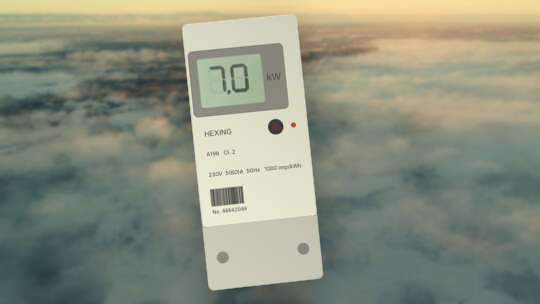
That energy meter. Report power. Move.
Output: 7.0 kW
